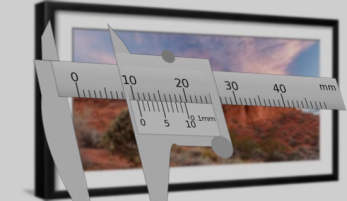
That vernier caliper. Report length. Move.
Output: 10.6 mm
